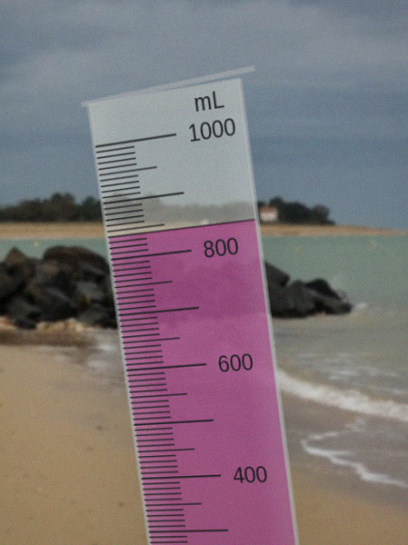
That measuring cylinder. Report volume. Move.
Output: 840 mL
